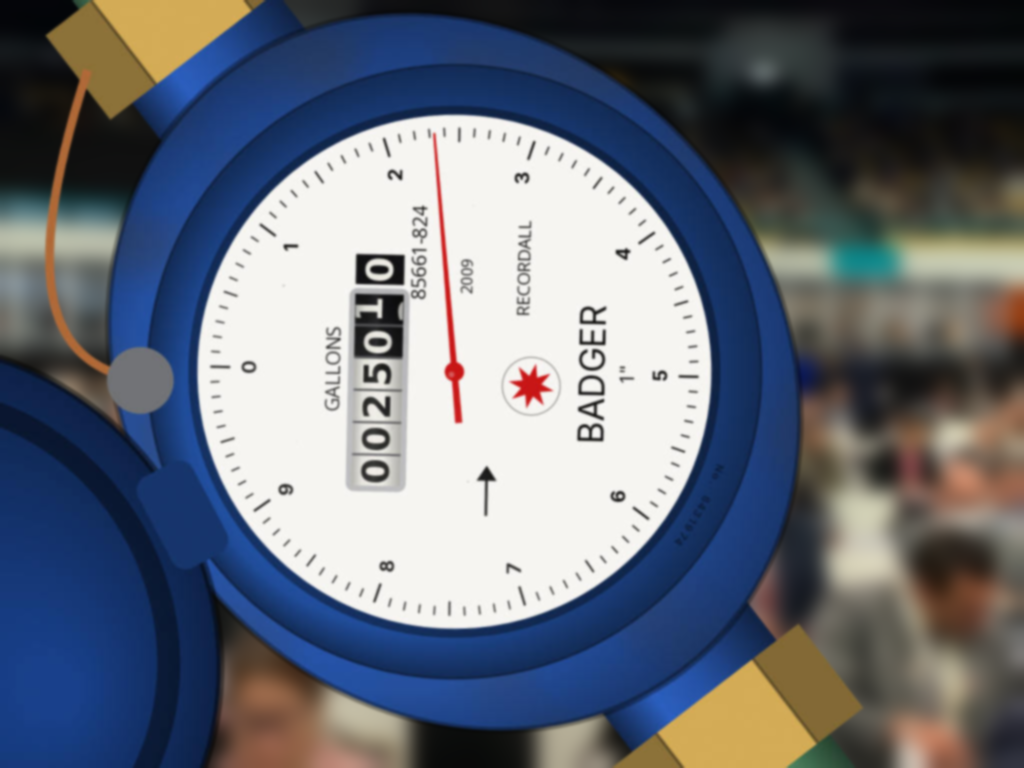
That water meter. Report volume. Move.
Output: 25012.3 gal
